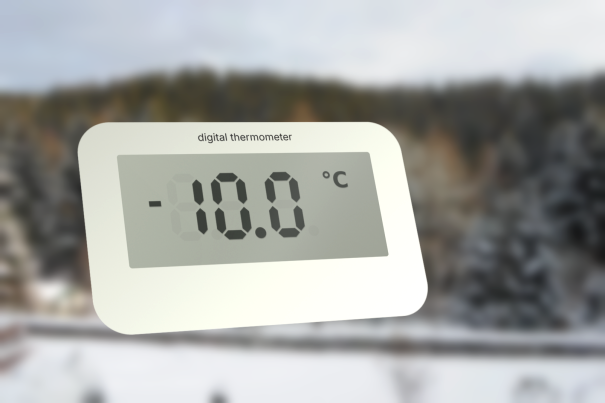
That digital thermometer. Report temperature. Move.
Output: -10.0 °C
